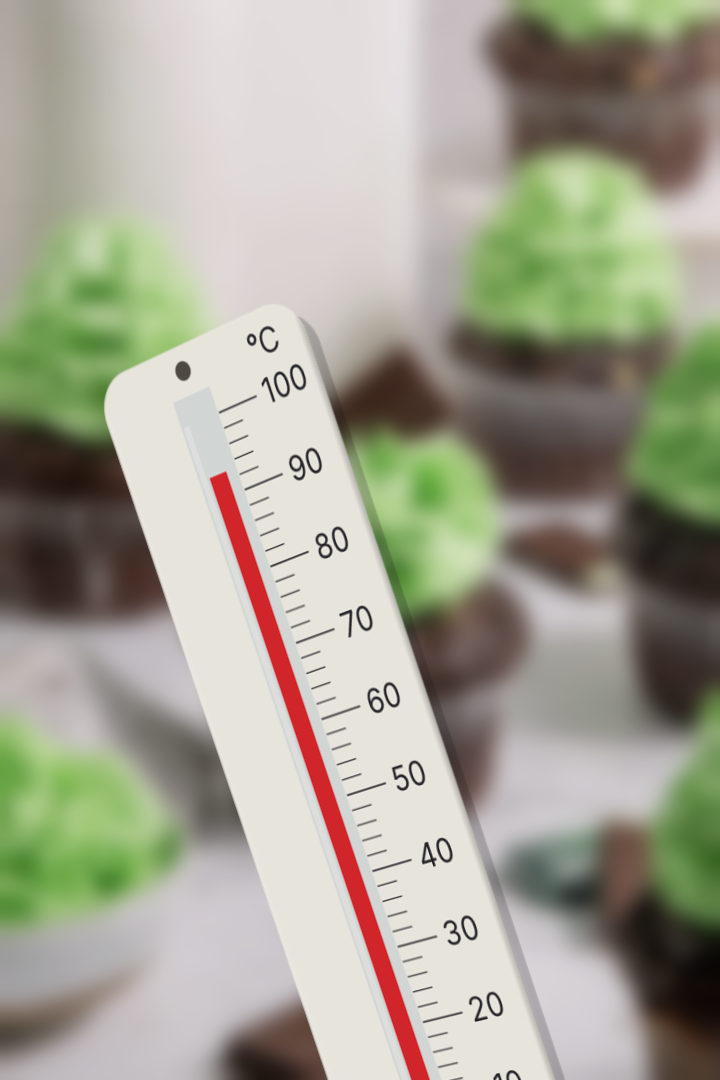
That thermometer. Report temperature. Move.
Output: 93 °C
